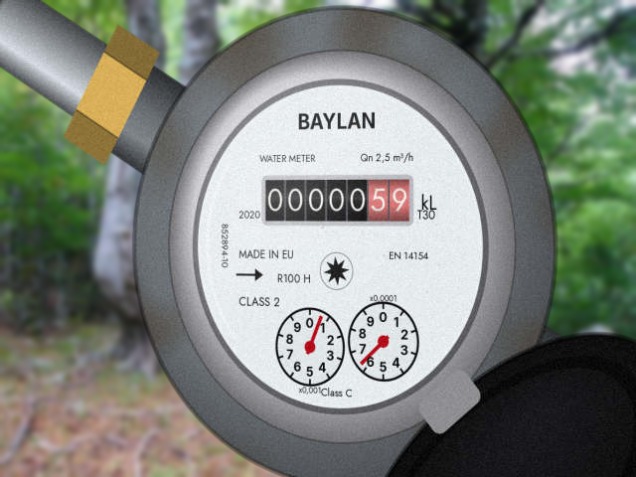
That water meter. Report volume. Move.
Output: 0.5906 kL
